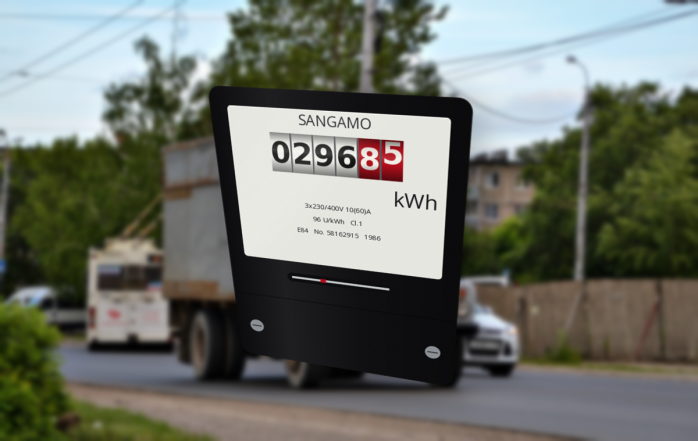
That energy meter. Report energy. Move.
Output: 296.85 kWh
